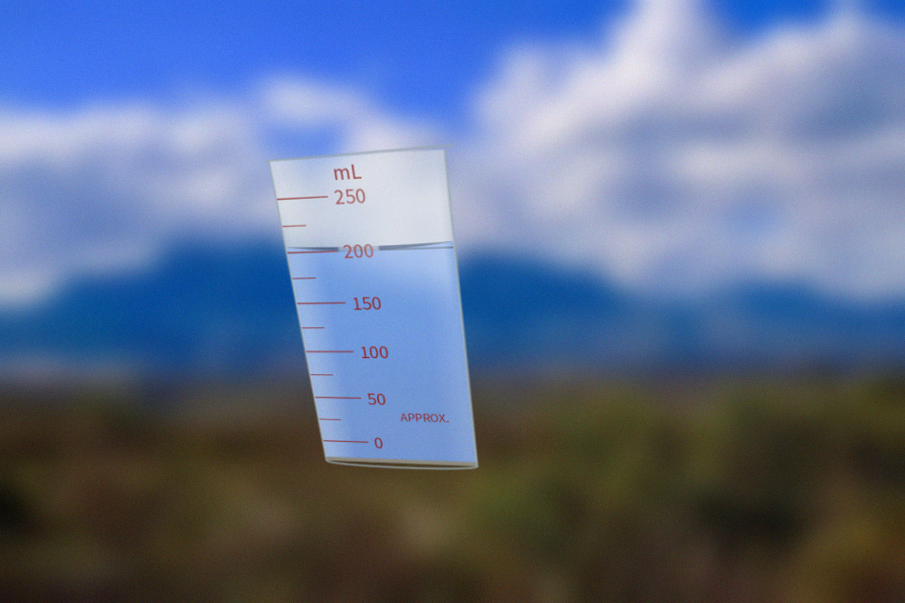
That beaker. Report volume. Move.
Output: 200 mL
